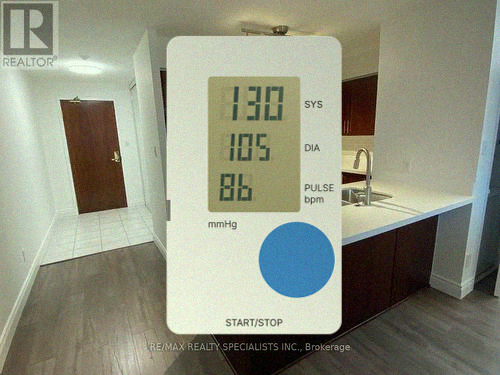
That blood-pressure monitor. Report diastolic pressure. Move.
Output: 105 mmHg
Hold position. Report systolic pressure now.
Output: 130 mmHg
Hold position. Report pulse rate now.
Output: 86 bpm
